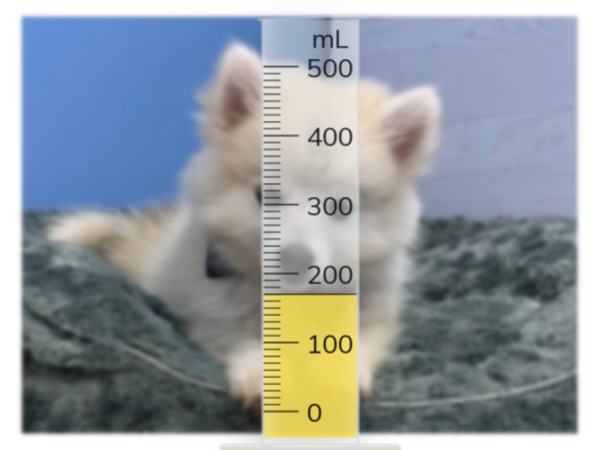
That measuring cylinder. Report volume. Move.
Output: 170 mL
